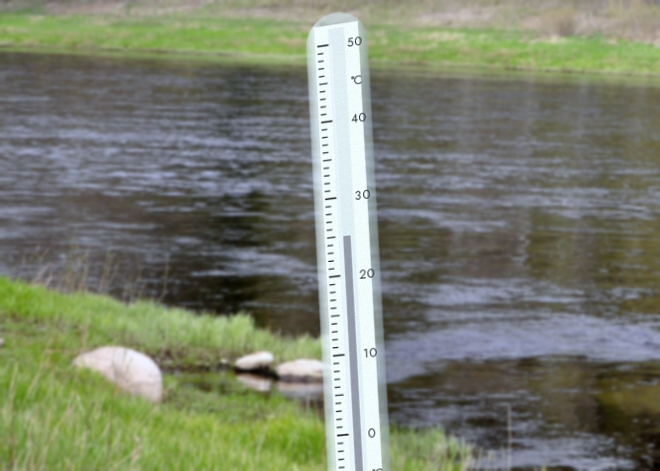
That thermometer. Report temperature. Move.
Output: 25 °C
